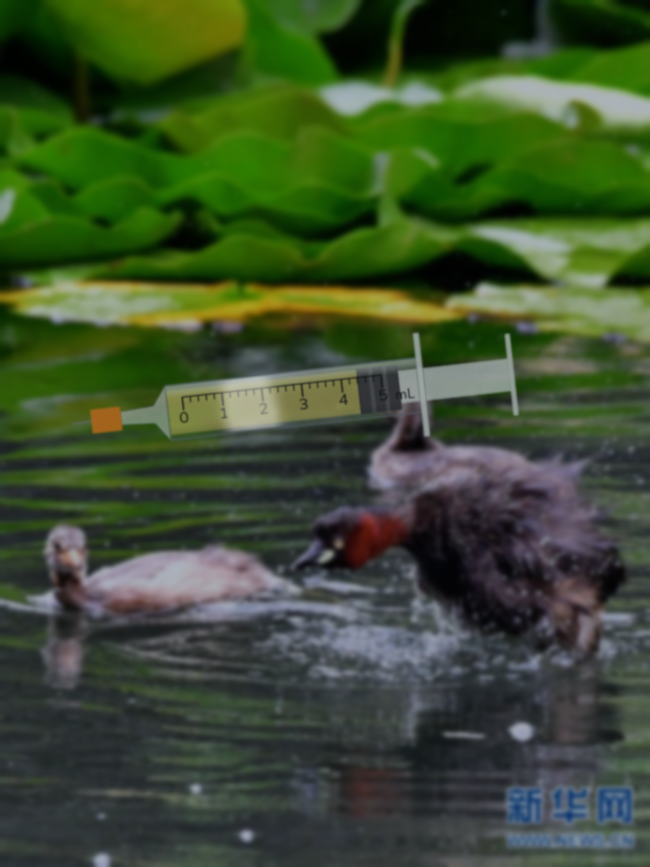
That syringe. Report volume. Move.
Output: 4.4 mL
